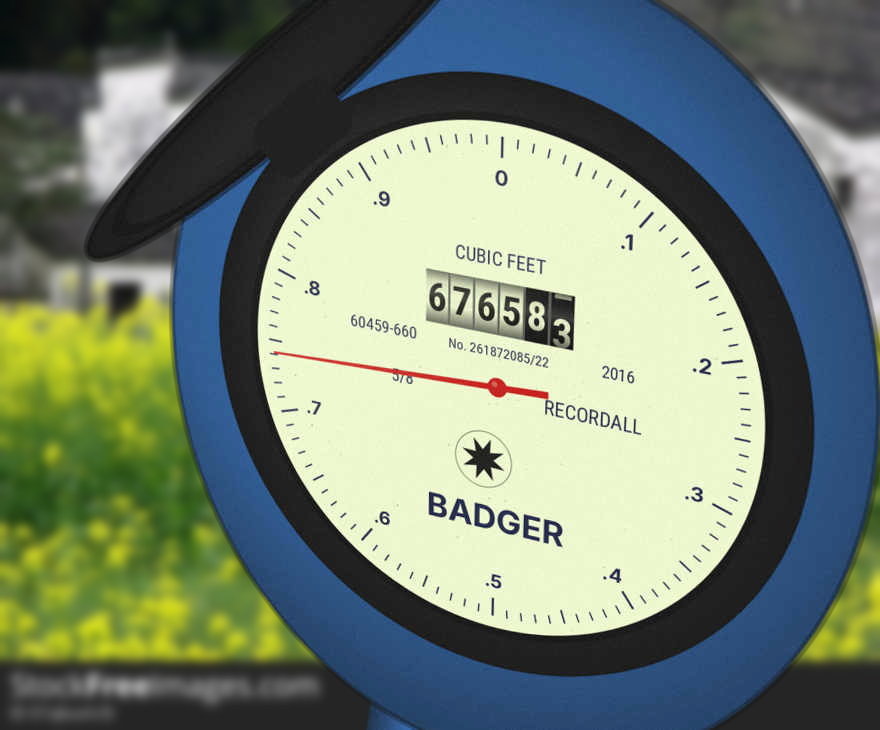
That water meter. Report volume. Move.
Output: 676582.74 ft³
